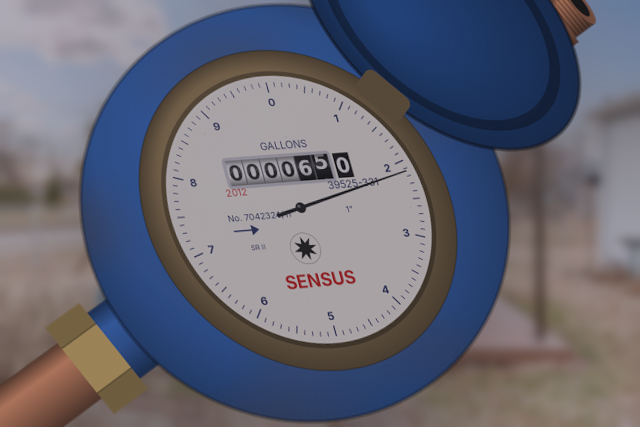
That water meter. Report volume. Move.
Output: 652.1 gal
